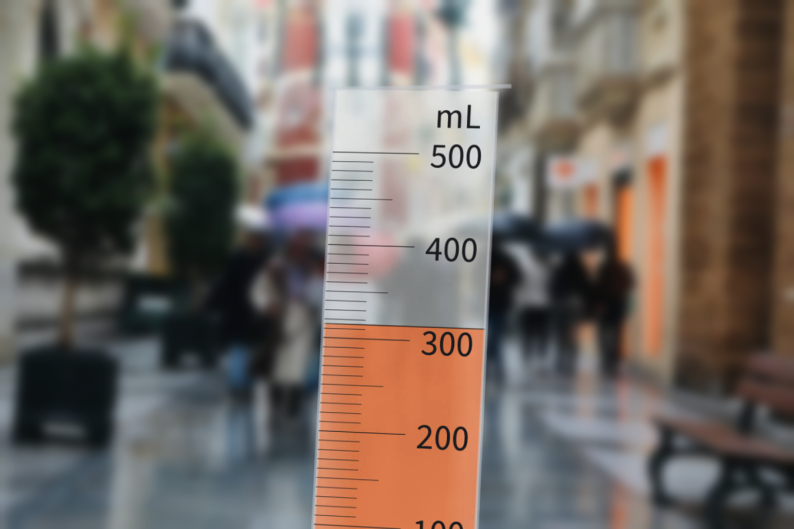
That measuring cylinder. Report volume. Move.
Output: 315 mL
